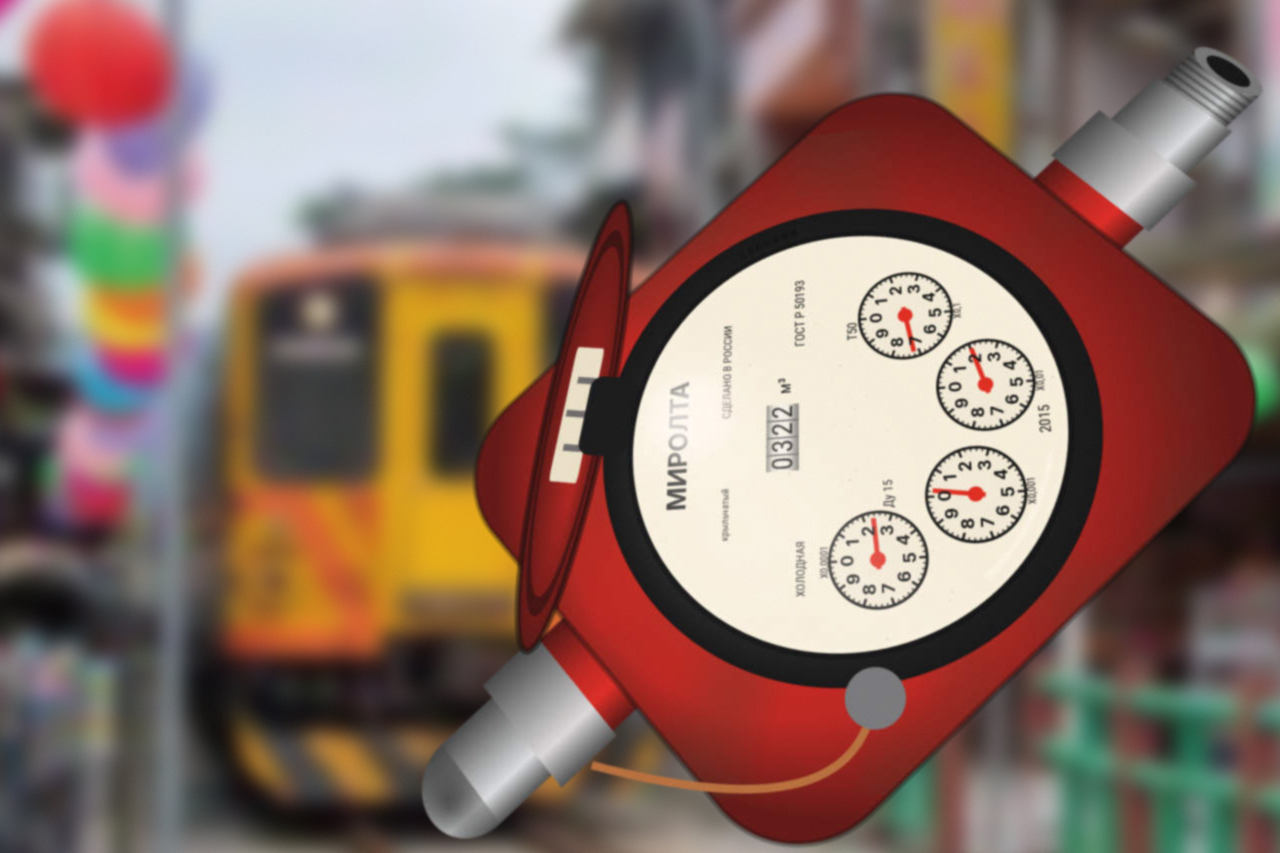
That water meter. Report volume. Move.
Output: 322.7202 m³
